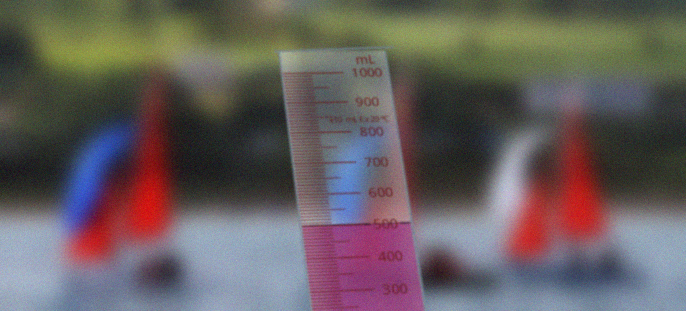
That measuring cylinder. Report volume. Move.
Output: 500 mL
